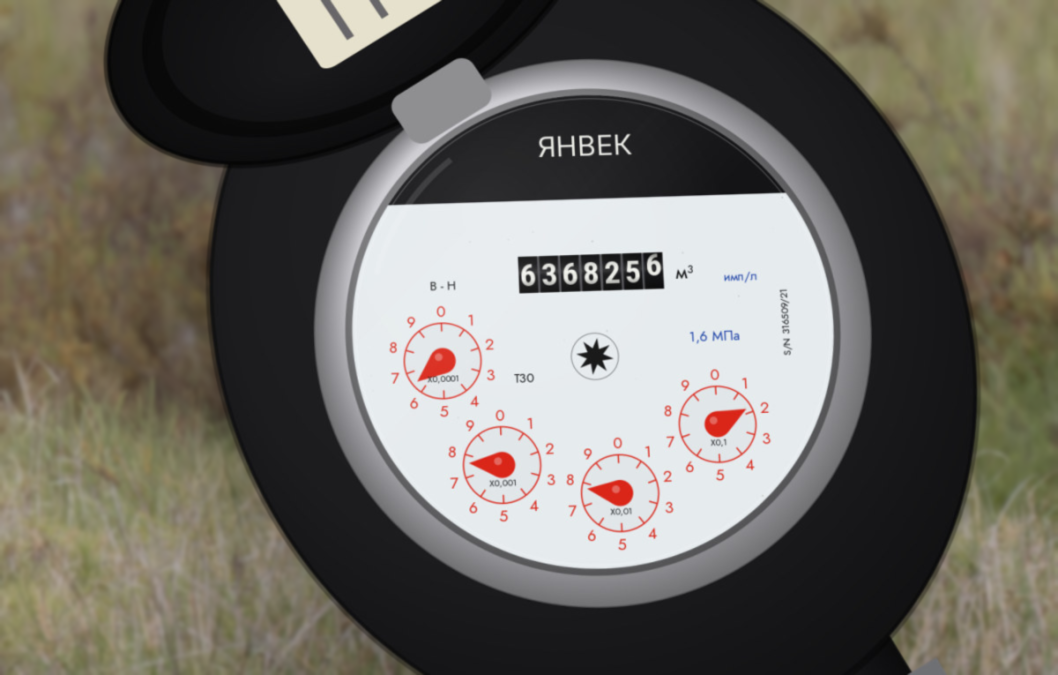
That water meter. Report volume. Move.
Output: 6368256.1776 m³
